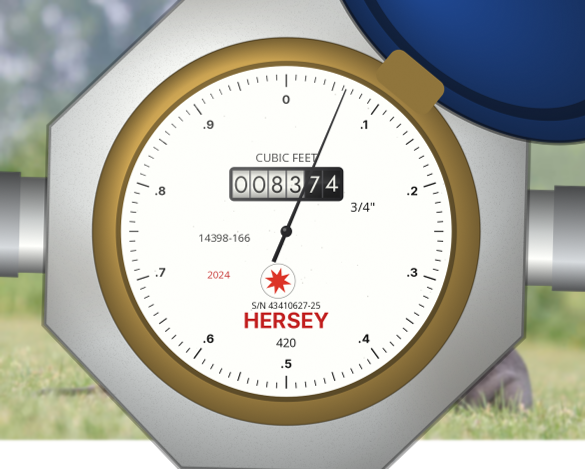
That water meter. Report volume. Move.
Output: 8374.06 ft³
